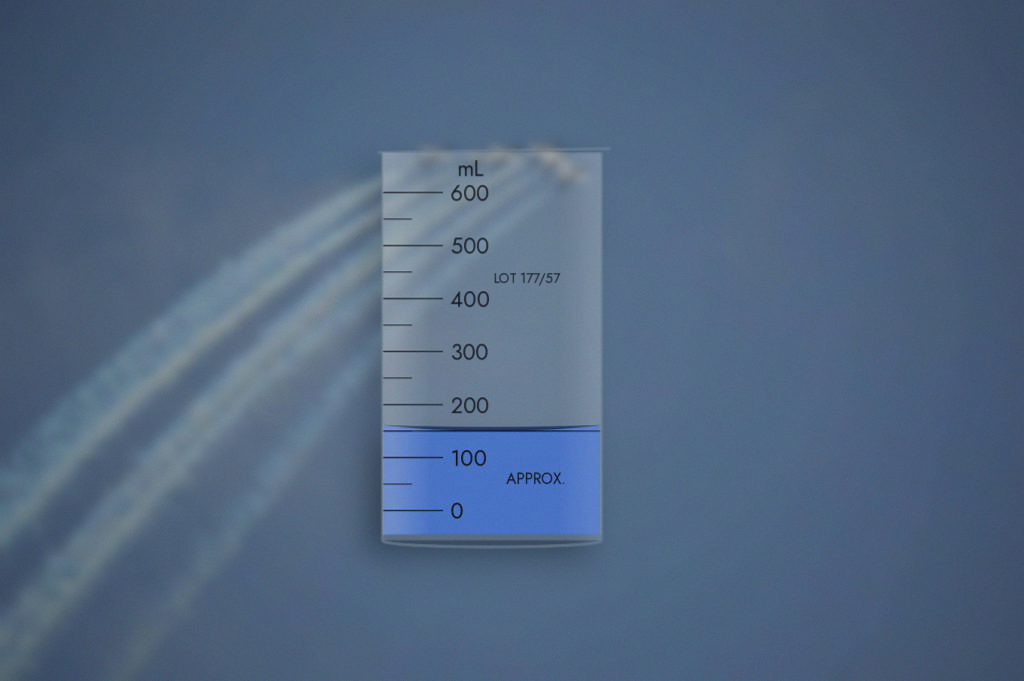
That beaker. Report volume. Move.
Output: 150 mL
